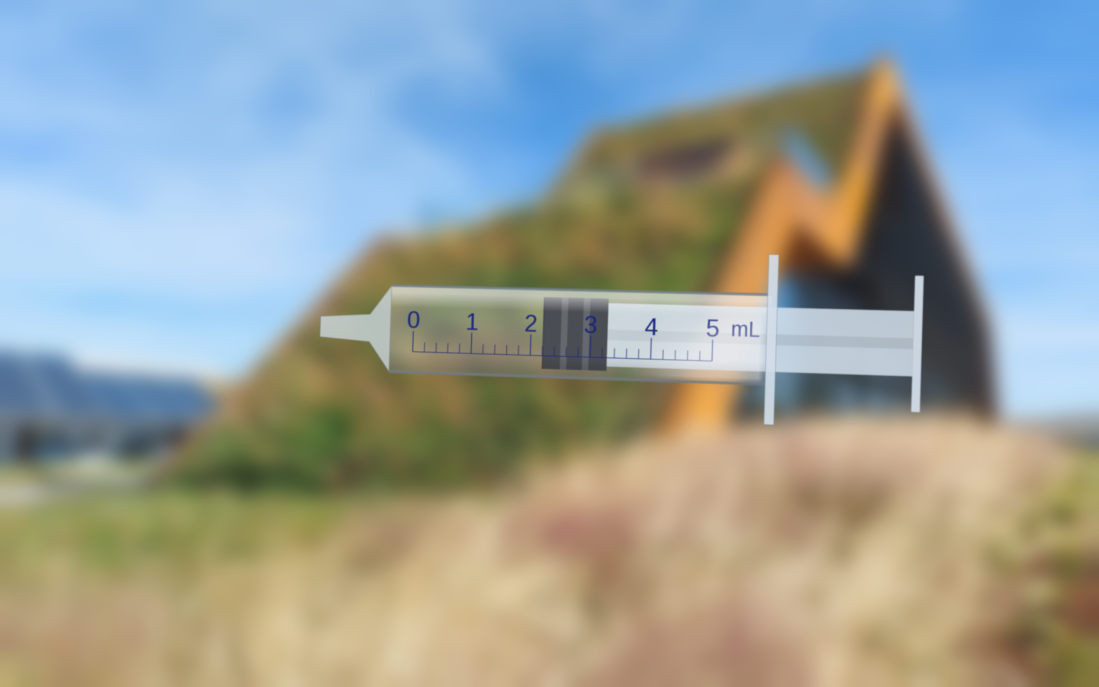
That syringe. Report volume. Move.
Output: 2.2 mL
